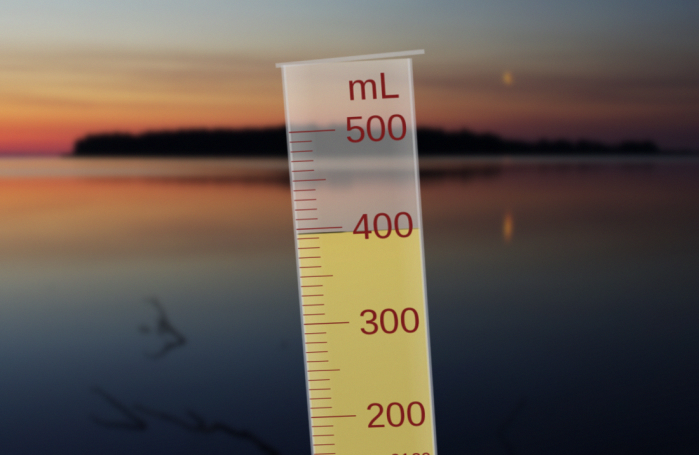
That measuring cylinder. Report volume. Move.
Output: 395 mL
